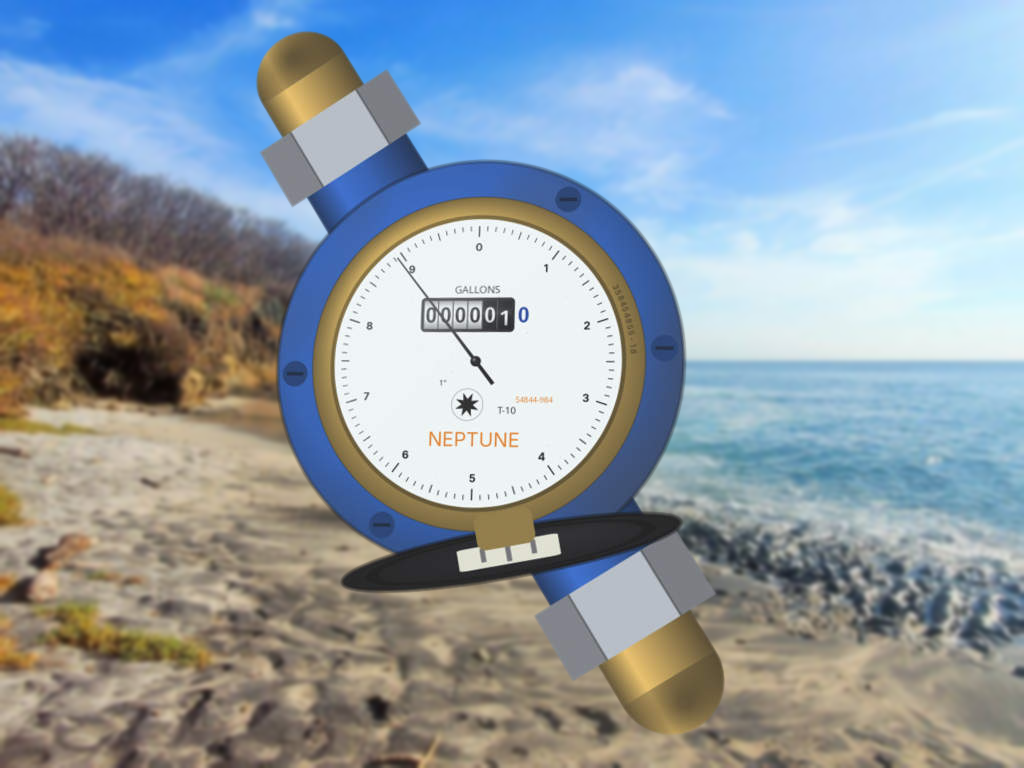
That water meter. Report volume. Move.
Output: 8.9 gal
